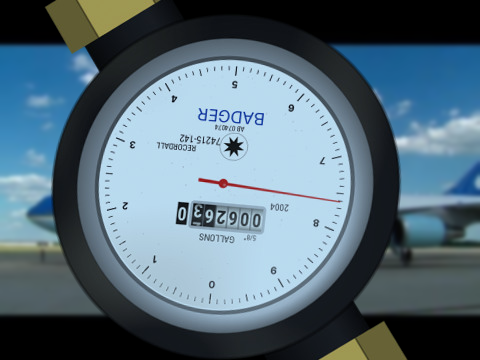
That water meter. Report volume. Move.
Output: 62627.6 gal
